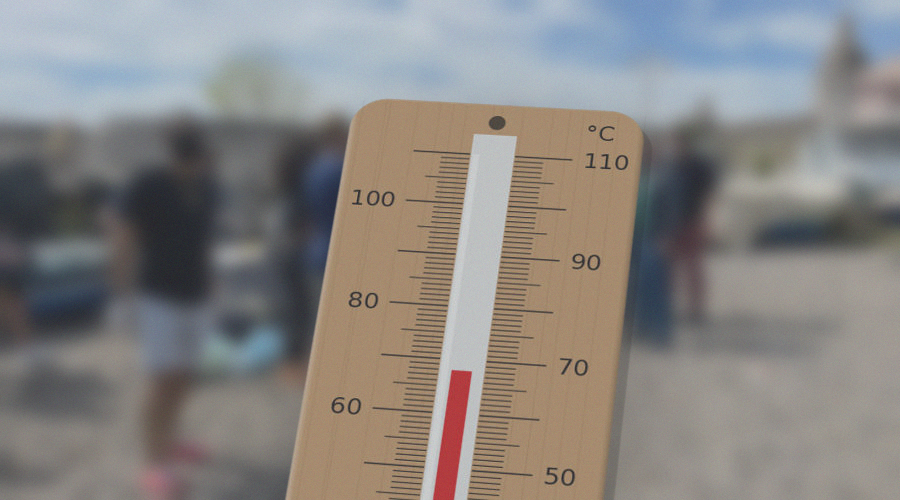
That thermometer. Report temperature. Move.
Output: 68 °C
